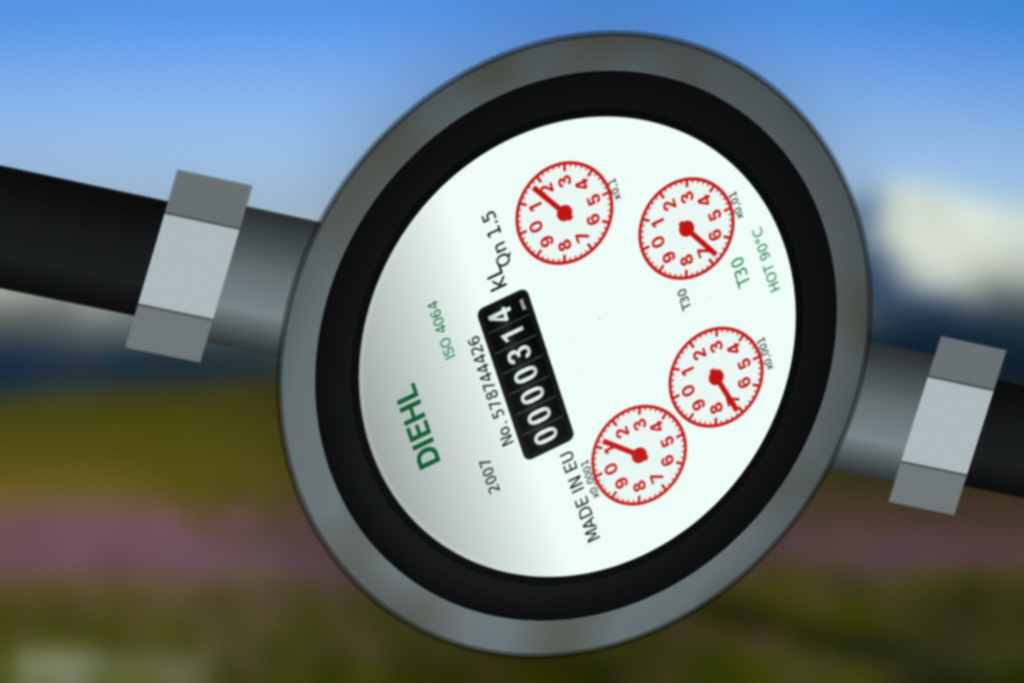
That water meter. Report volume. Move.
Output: 314.1671 kL
